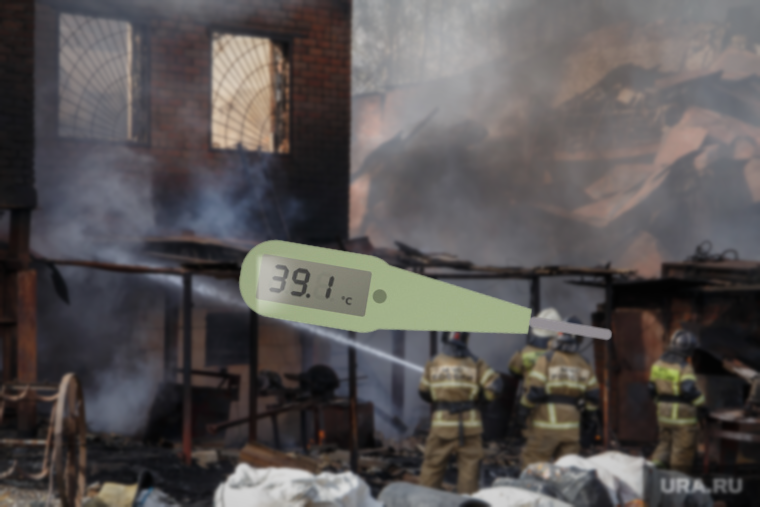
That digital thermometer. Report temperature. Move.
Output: 39.1 °C
